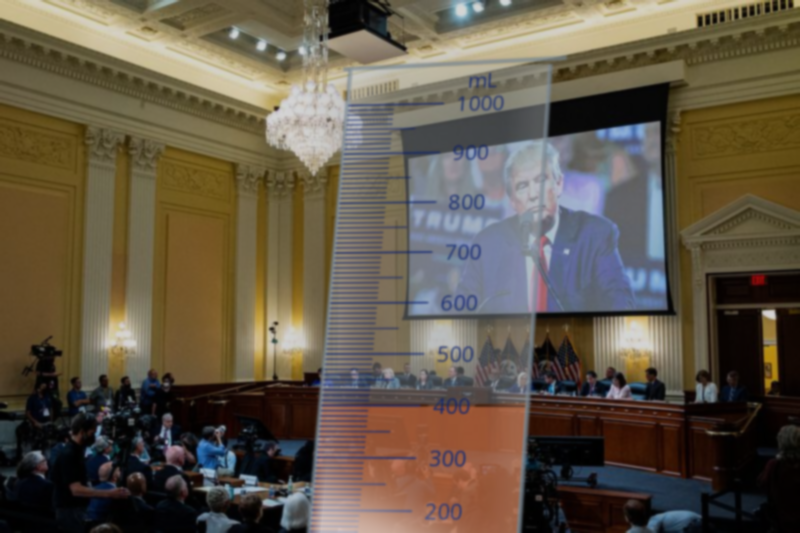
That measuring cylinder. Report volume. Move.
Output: 400 mL
